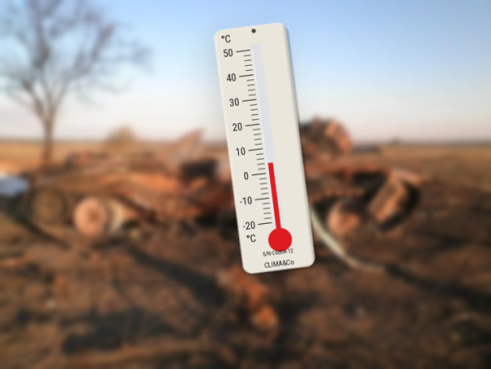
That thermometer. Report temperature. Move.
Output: 4 °C
